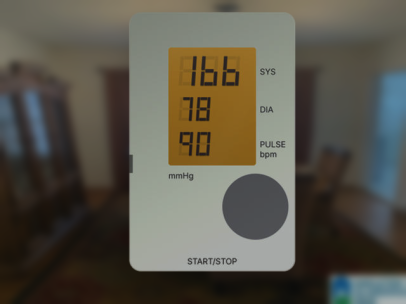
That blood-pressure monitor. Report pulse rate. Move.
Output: 90 bpm
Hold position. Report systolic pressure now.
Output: 166 mmHg
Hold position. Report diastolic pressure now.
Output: 78 mmHg
